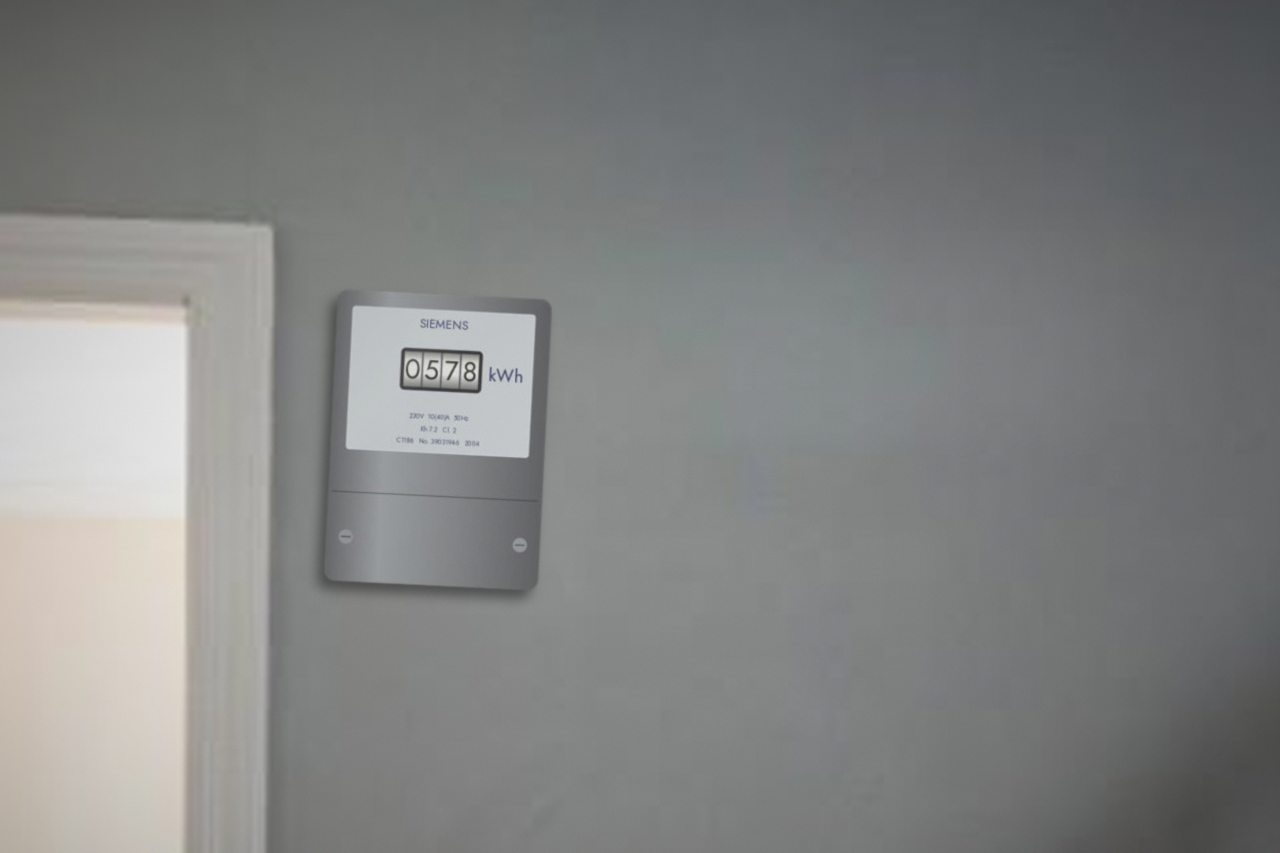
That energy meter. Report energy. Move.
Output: 578 kWh
